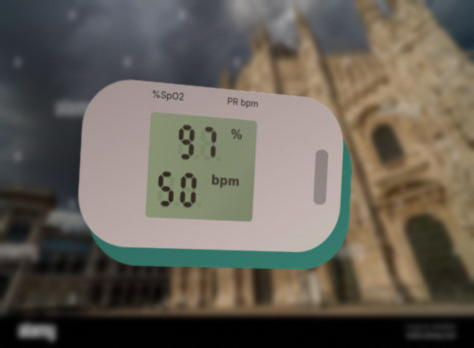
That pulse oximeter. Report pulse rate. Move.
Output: 50 bpm
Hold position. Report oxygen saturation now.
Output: 97 %
